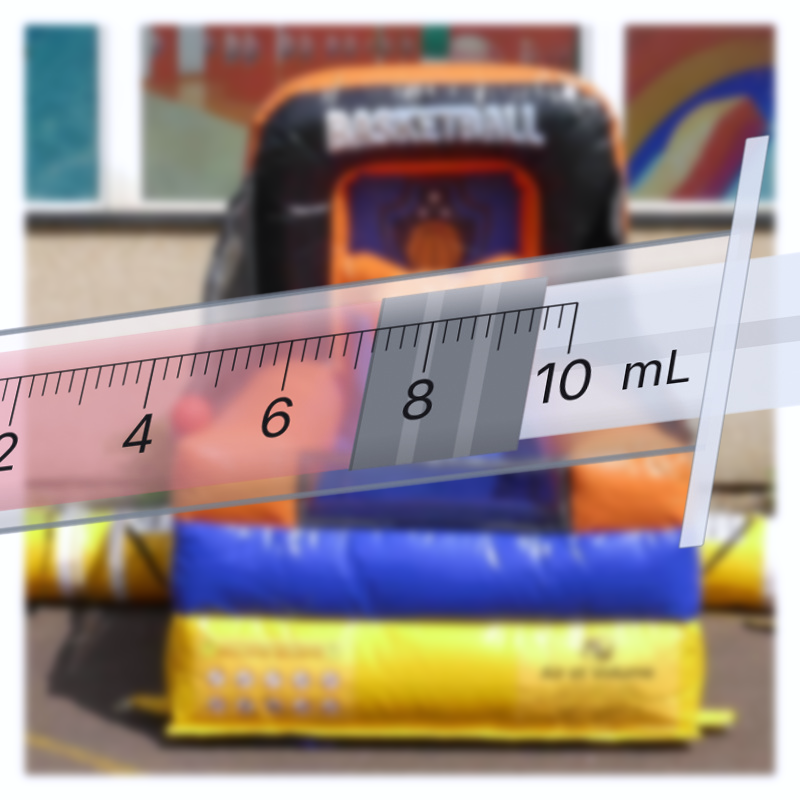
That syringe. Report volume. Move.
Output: 7.2 mL
